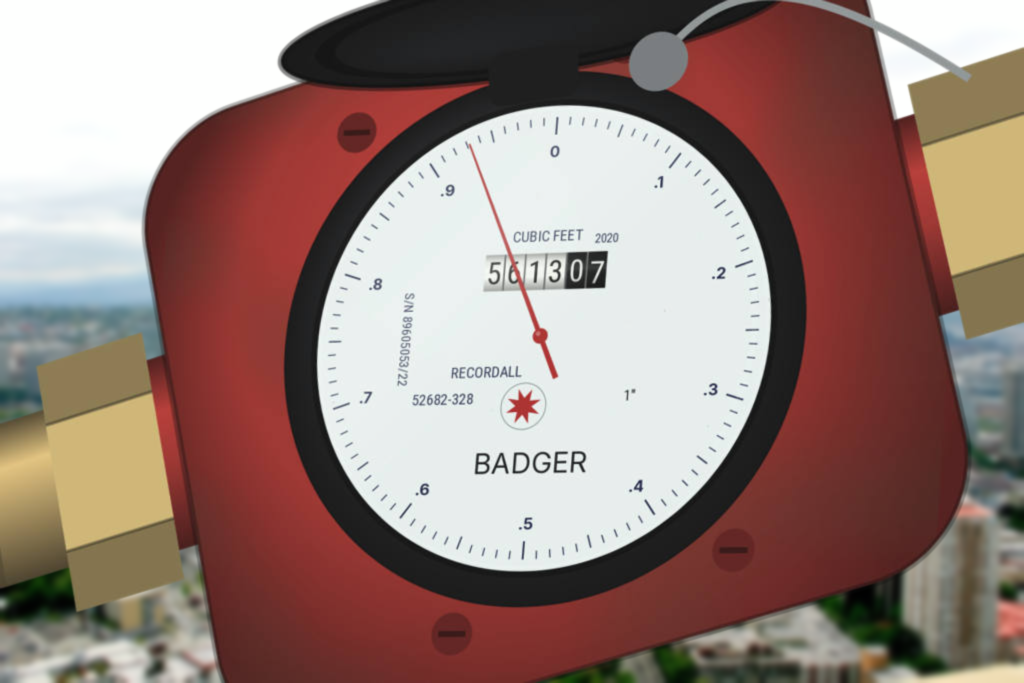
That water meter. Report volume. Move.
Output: 561306.93 ft³
